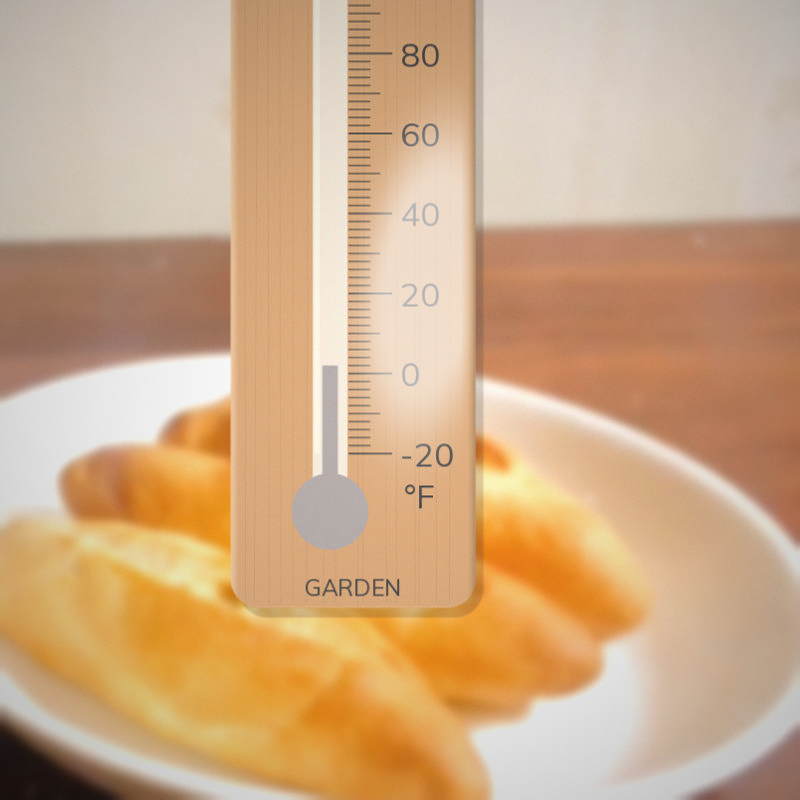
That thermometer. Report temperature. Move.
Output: 2 °F
